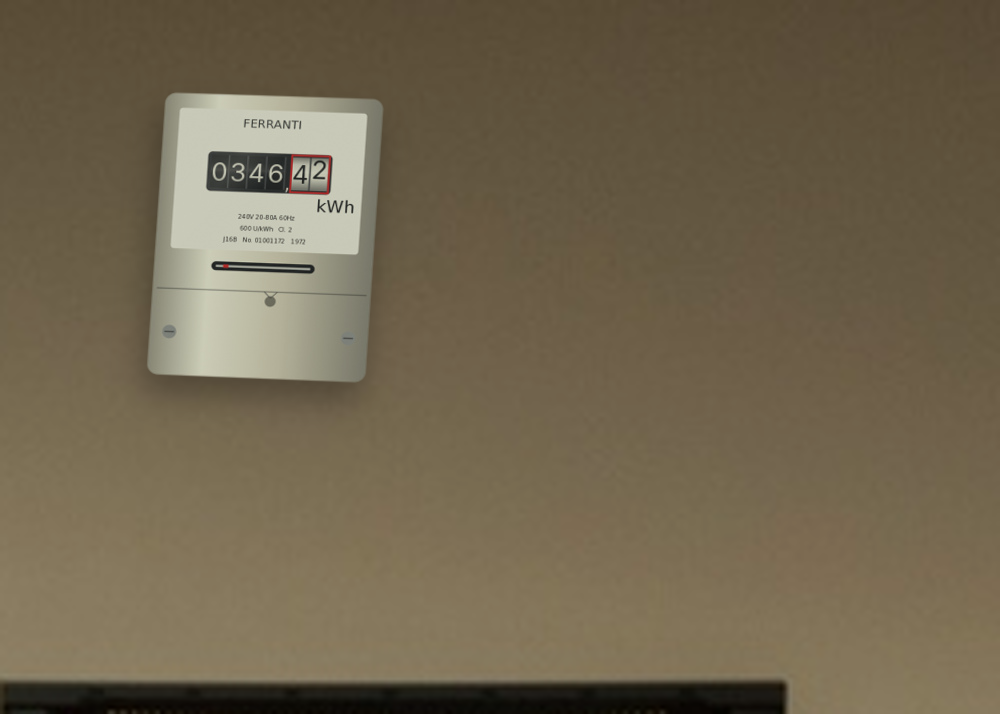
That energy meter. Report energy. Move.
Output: 346.42 kWh
